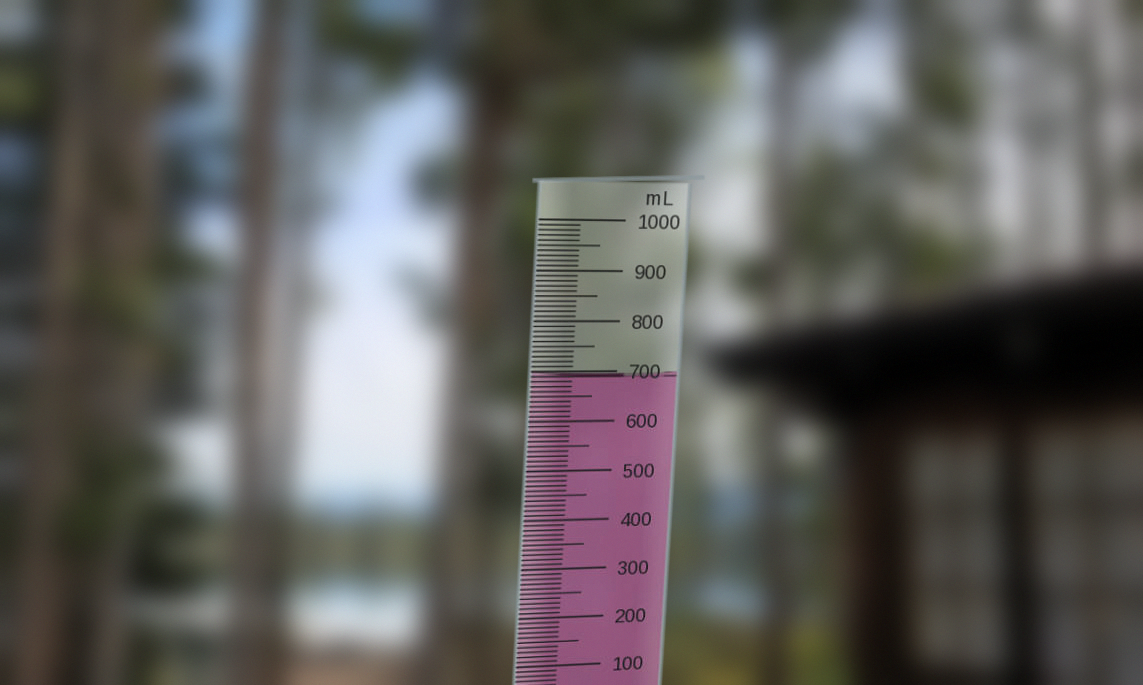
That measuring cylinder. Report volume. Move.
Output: 690 mL
